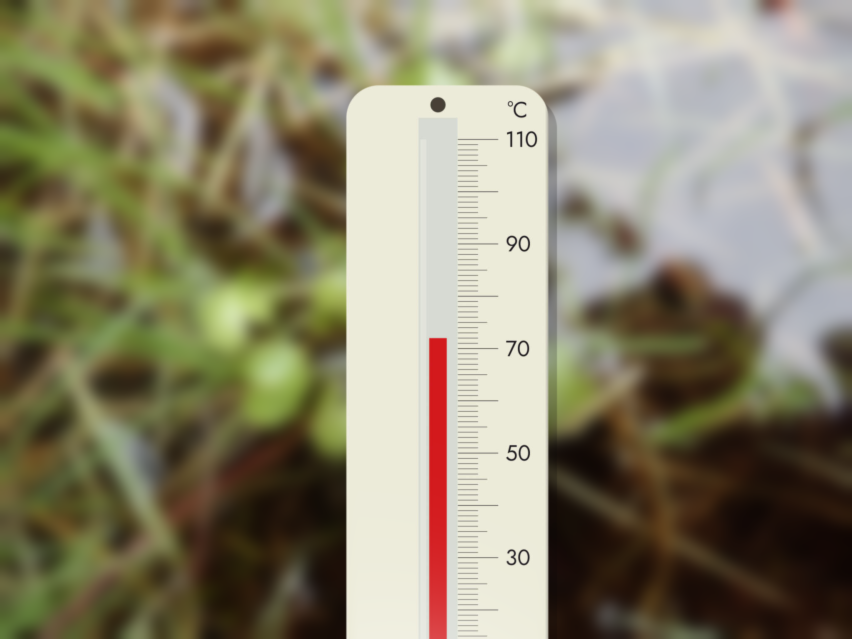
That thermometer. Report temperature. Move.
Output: 72 °C
